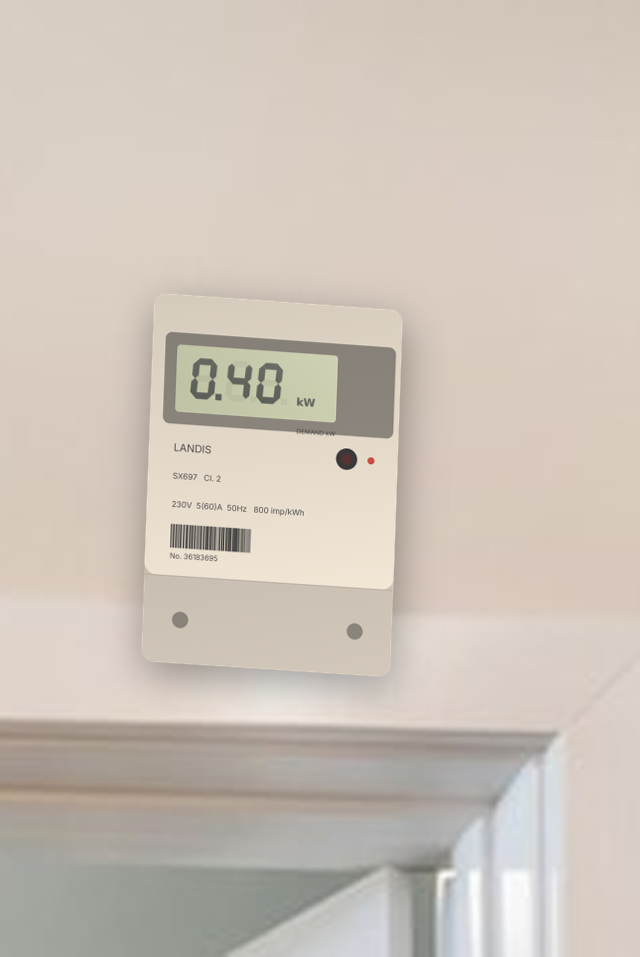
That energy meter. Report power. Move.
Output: 0.40 kW
